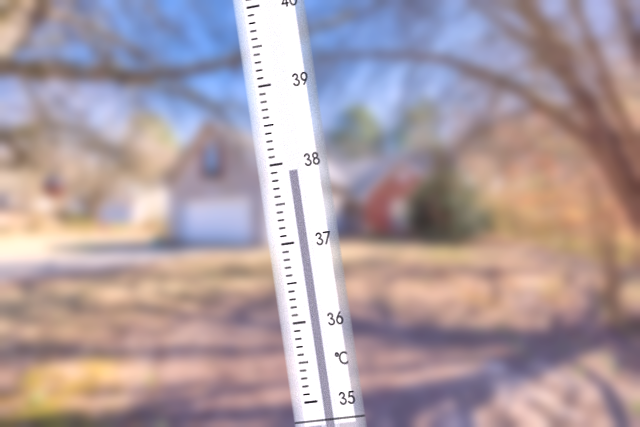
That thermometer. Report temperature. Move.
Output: 37.9 °C
